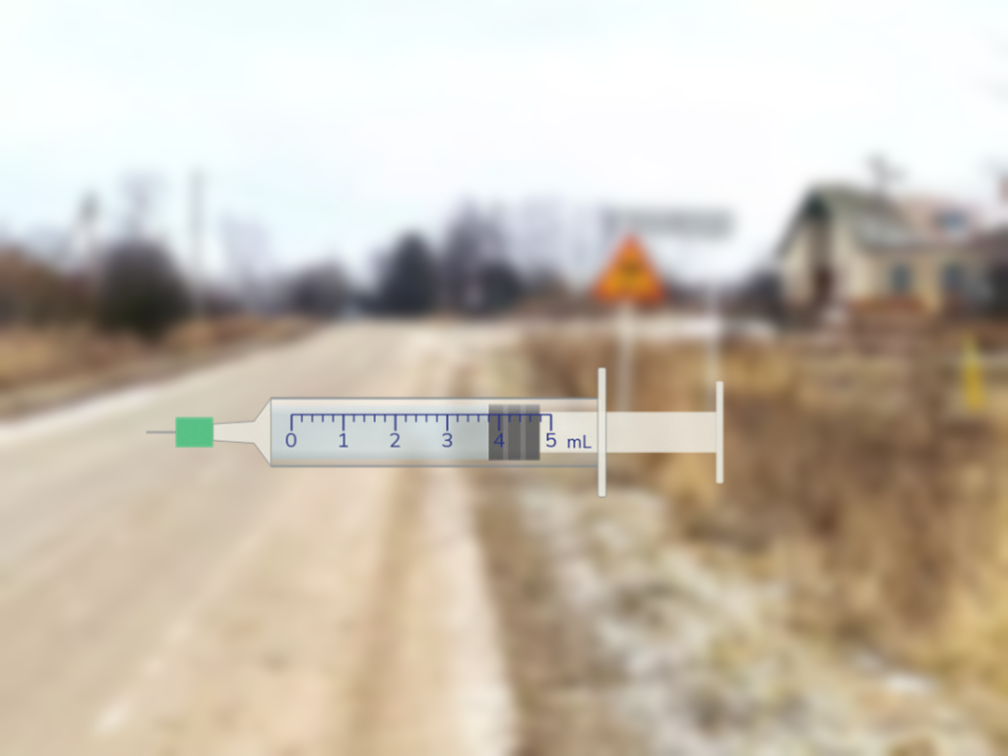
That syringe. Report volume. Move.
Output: 3.8 mL
